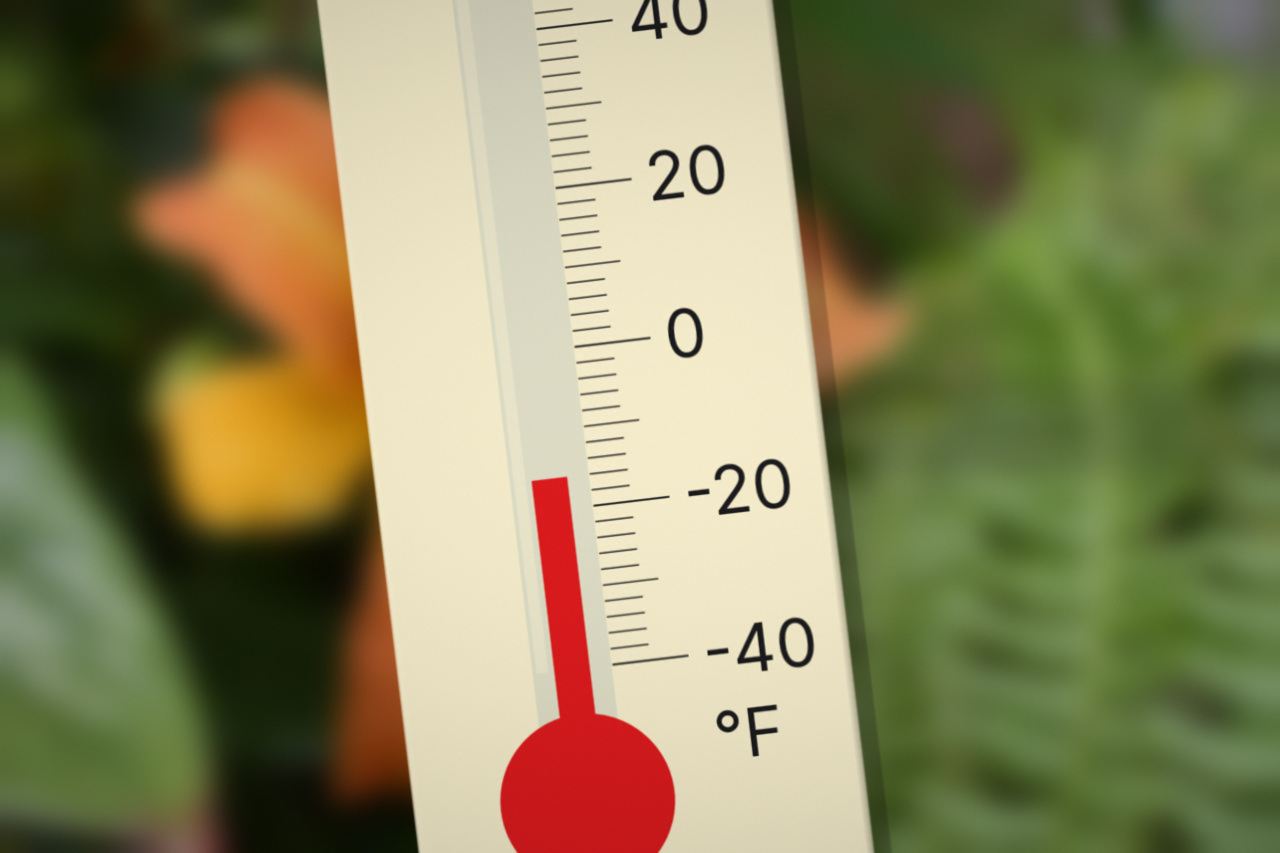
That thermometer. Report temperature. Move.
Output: -16 °F
